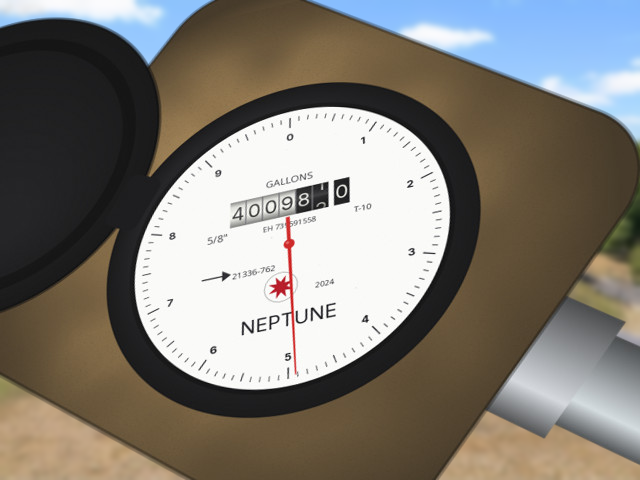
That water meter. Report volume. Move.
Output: 4009814.9 gal
